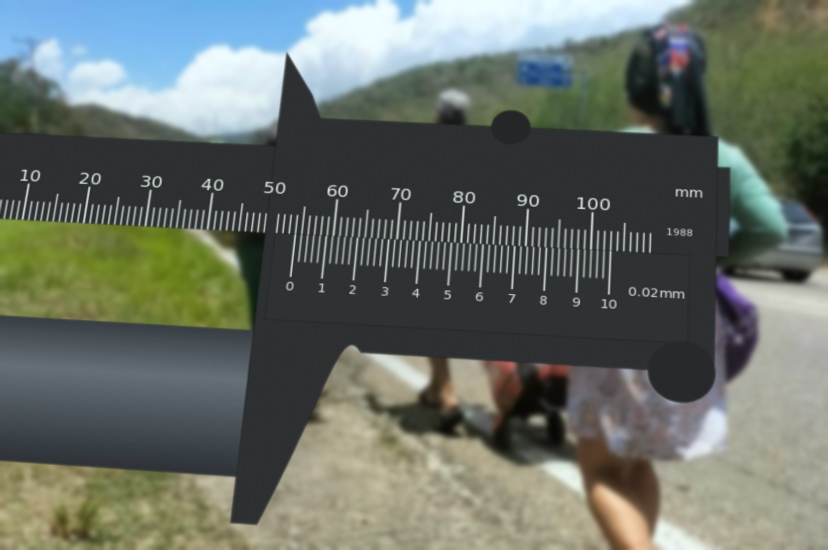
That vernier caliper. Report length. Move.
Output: 54.0 mm
